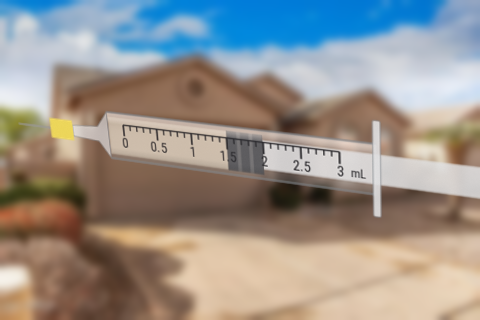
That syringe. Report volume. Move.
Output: 1.5 mL
